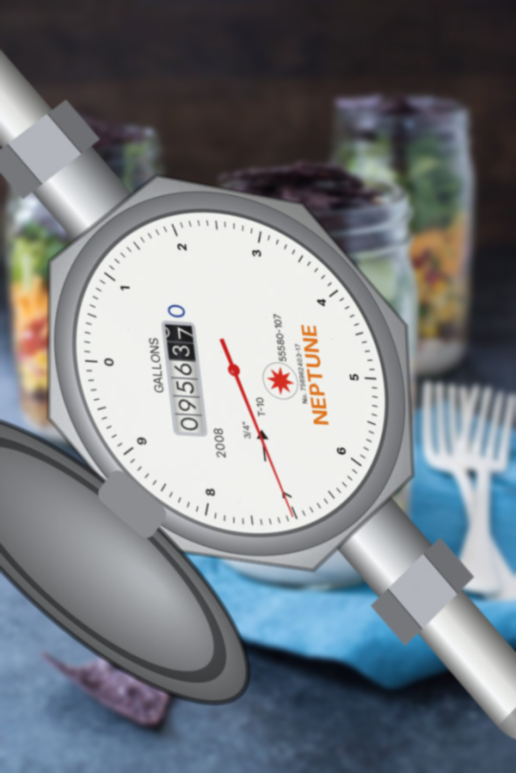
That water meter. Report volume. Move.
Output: 956367.0 gal
